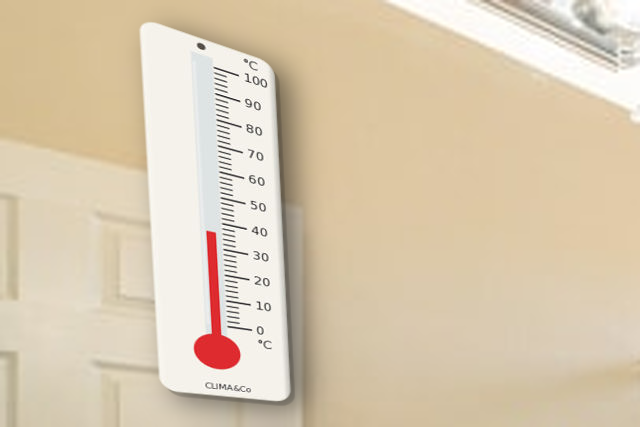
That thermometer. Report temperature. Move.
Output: 36 °C
